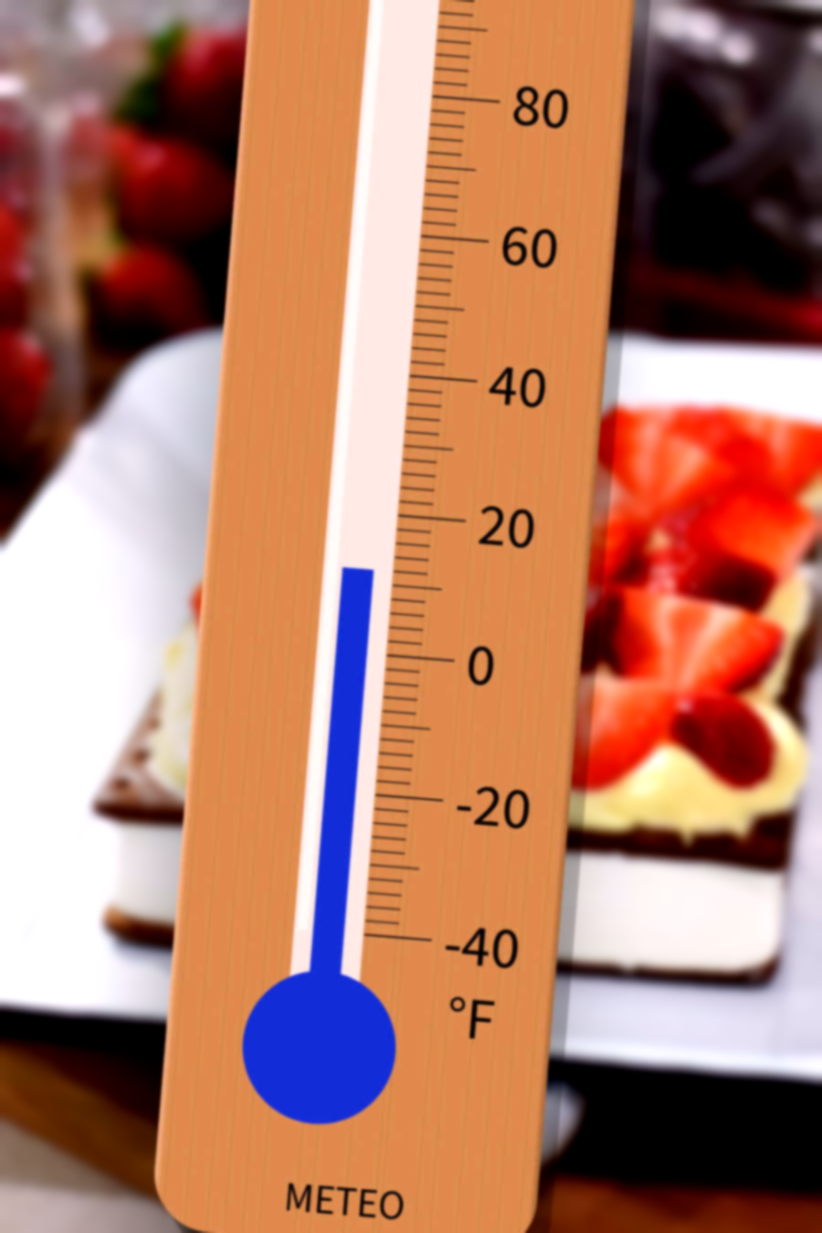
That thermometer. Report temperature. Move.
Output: 12 °F
